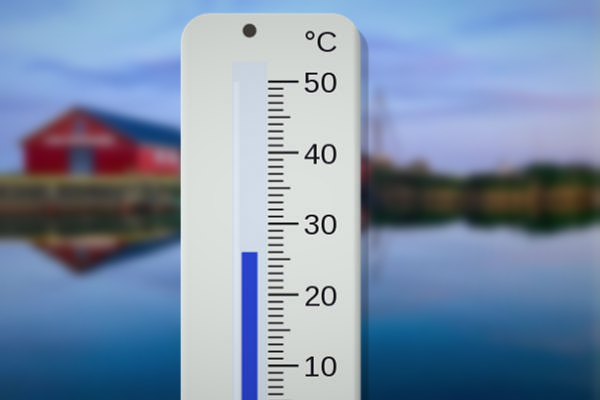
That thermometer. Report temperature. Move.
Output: 26 °C
